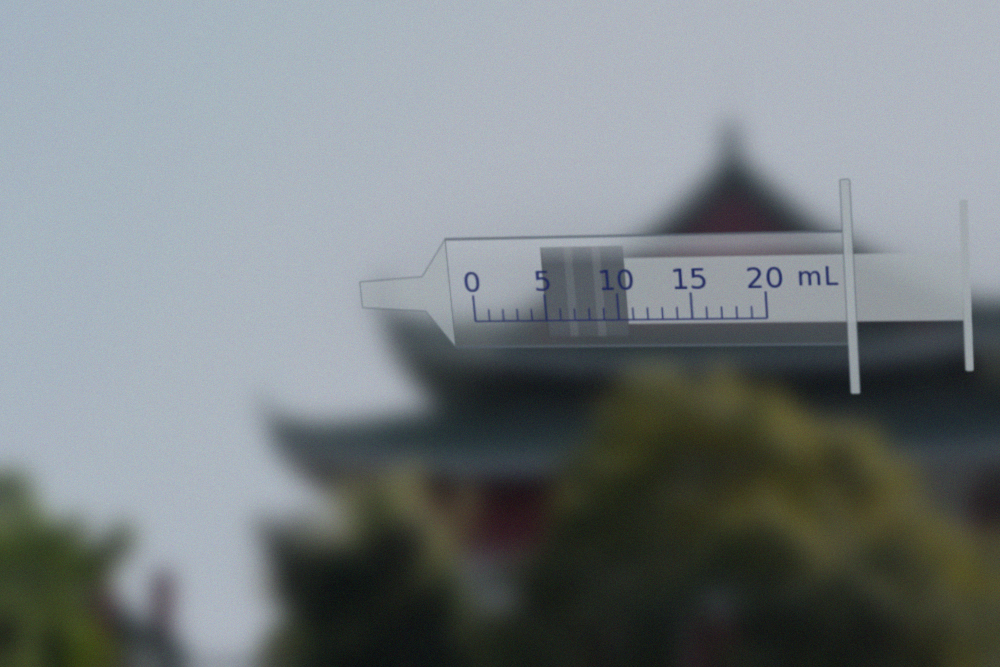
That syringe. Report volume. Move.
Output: 5 mL
